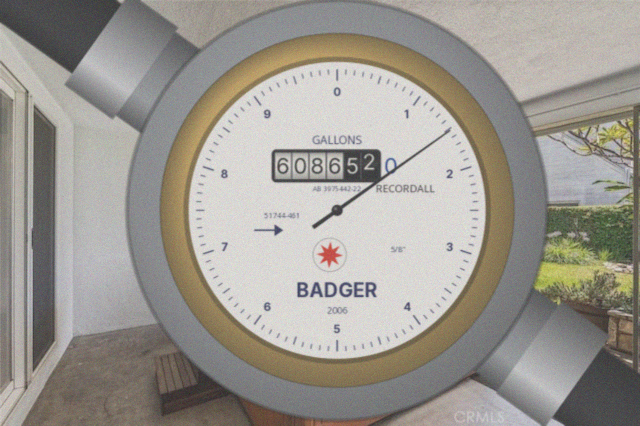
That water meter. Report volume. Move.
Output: 6086521.5 gal
